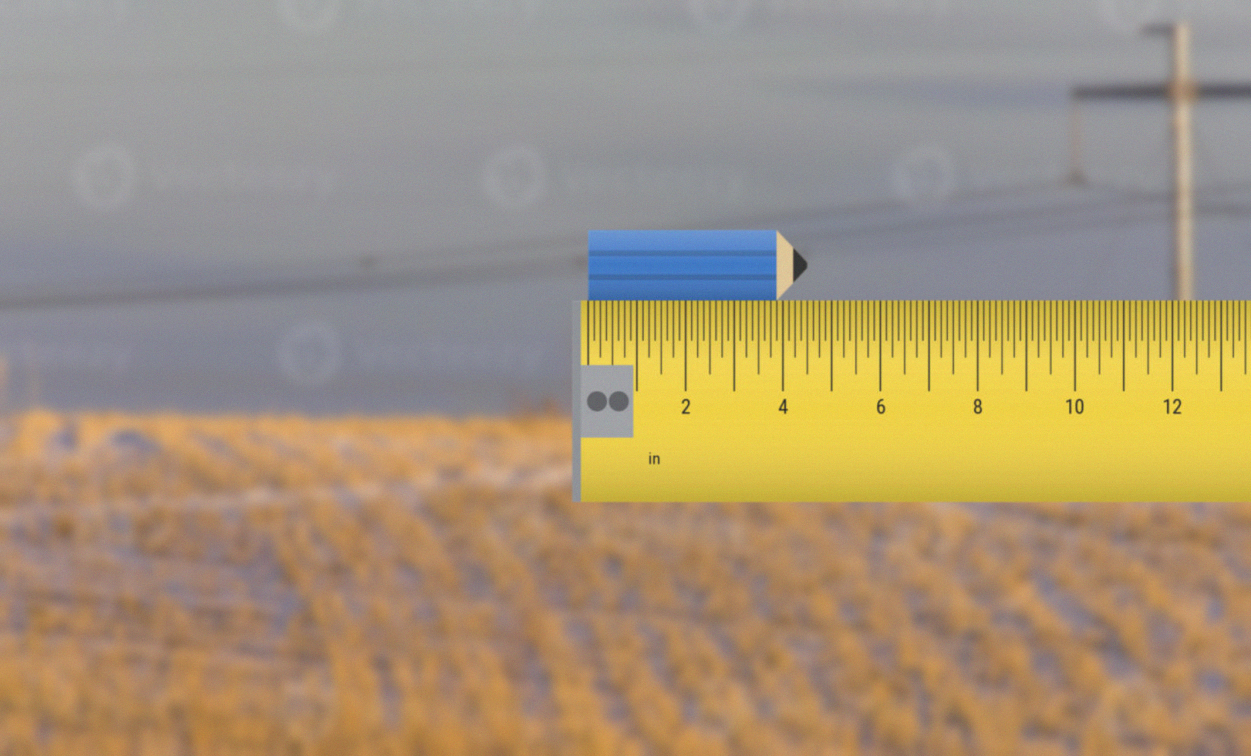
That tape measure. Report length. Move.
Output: 4.5 in
